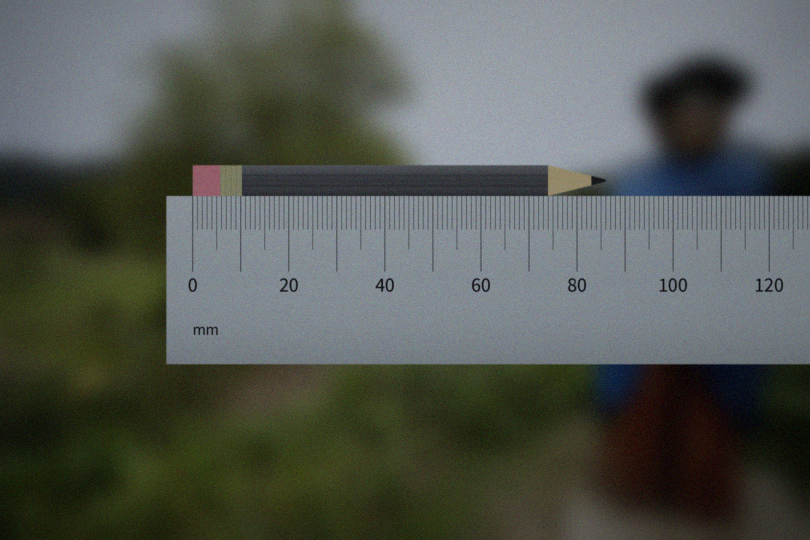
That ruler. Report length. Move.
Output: 86 mm
